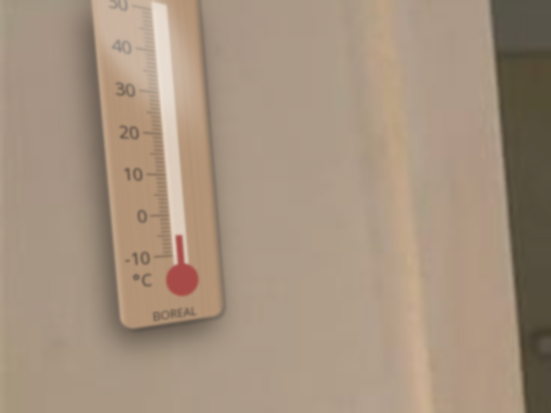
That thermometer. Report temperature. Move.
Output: -5 °C
